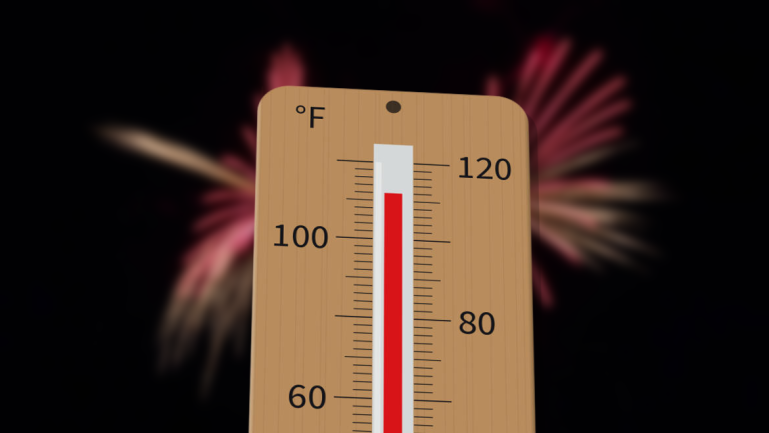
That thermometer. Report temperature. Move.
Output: 112 °F
